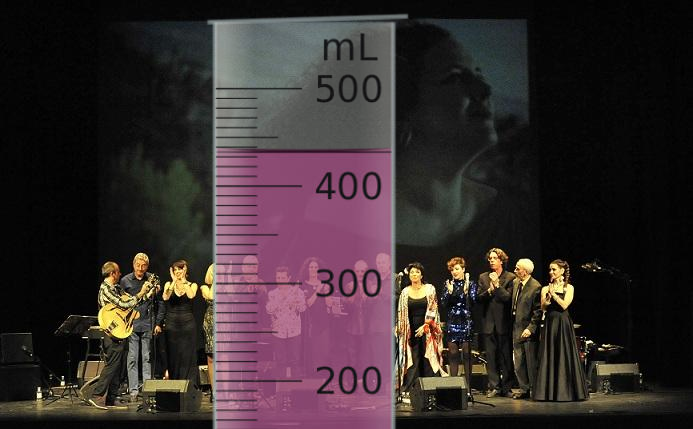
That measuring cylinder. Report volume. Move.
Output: 435 mL
